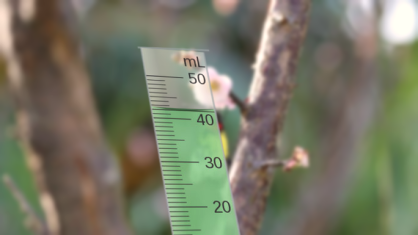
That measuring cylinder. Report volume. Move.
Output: 42 mL
